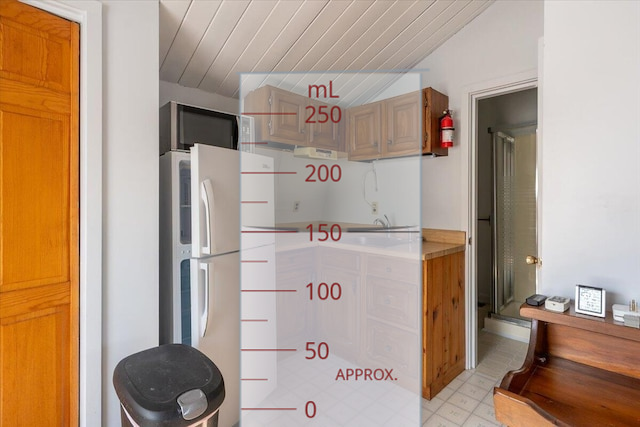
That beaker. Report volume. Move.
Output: 150 mL
